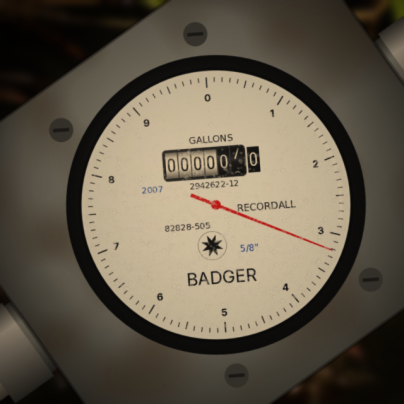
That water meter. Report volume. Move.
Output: 73.2 gal
